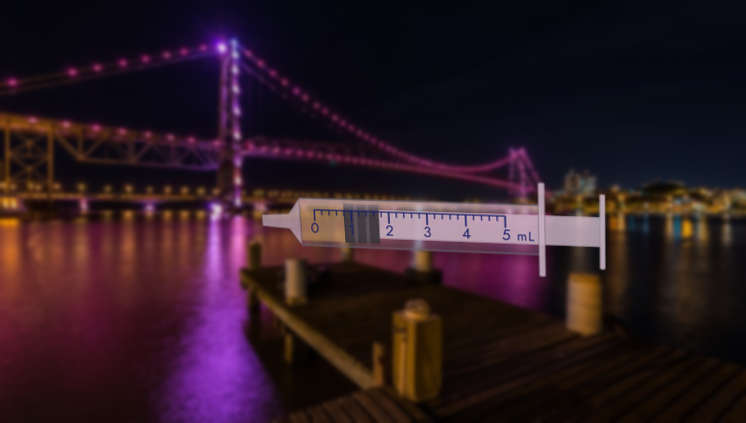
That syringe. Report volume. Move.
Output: 0.8 mL
